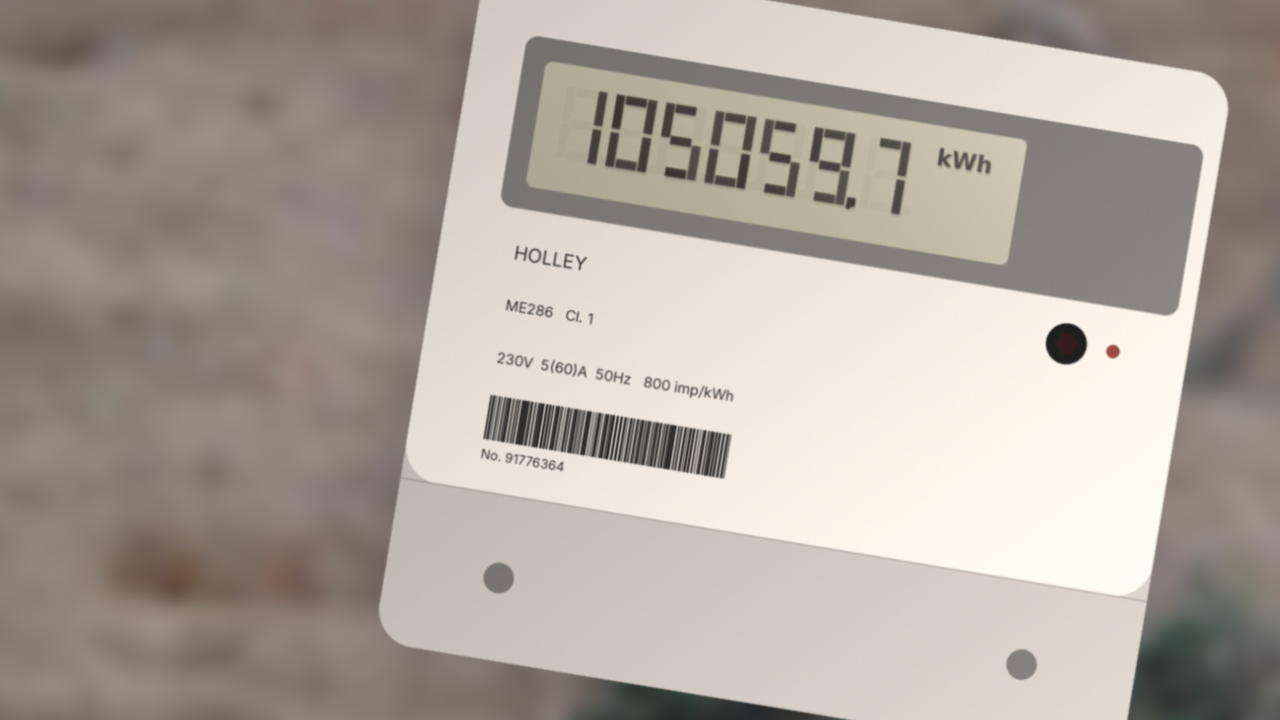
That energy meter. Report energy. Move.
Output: 105059.7 kWh
